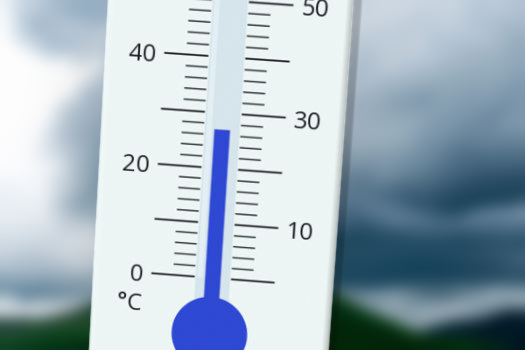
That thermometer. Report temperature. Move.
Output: 27 °C
